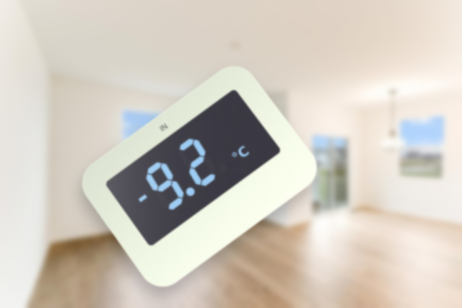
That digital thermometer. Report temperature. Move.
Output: -9.2 °C
